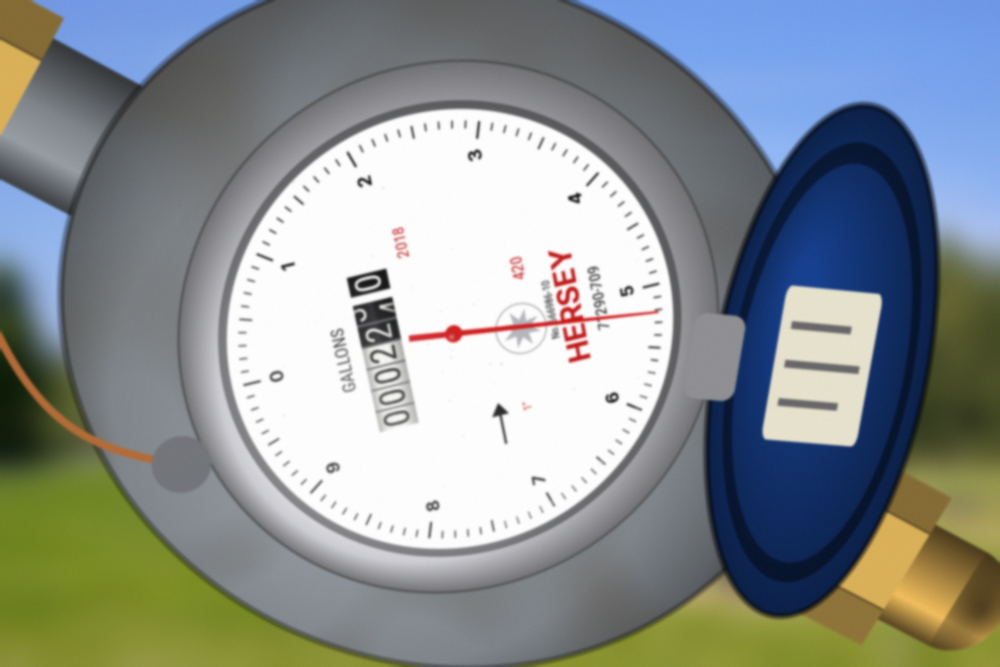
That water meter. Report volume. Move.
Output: 2235.2 gal
